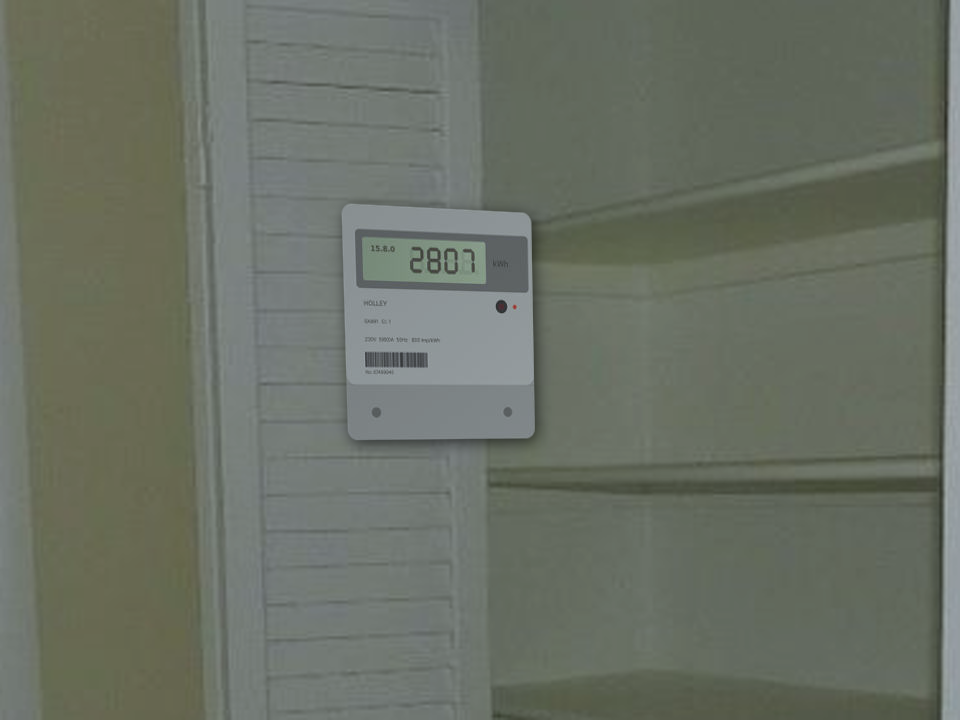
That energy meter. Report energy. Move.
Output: 2807 kWh
